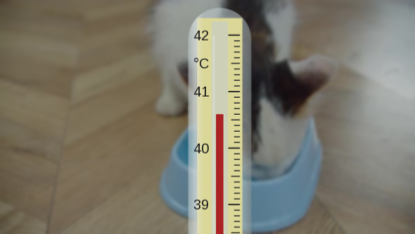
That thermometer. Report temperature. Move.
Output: 40.6 °C
